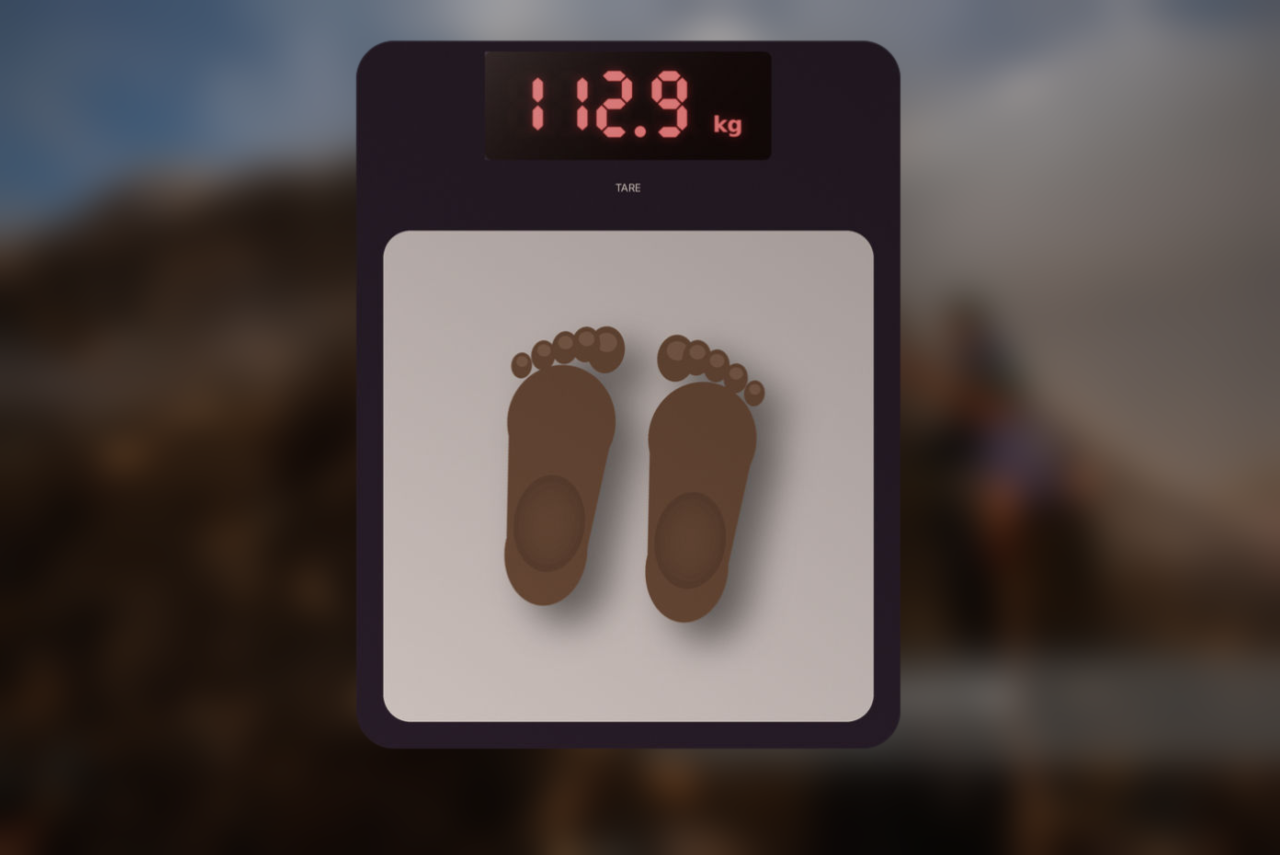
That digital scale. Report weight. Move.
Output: 112.9 kg
